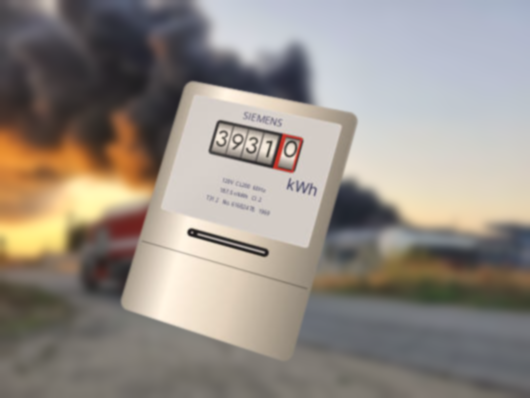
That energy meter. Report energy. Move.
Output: 3931.0 kWh
